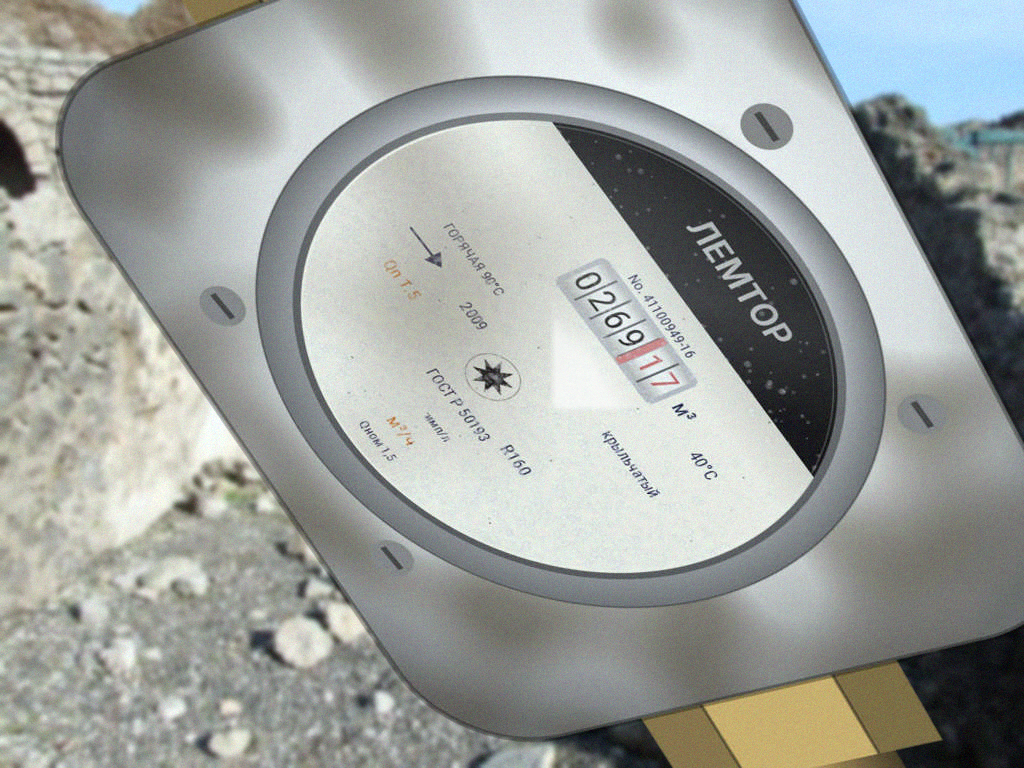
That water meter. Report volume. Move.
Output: 269.17 m³
